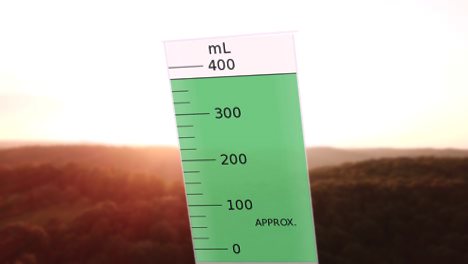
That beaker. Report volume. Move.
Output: 375 mL
